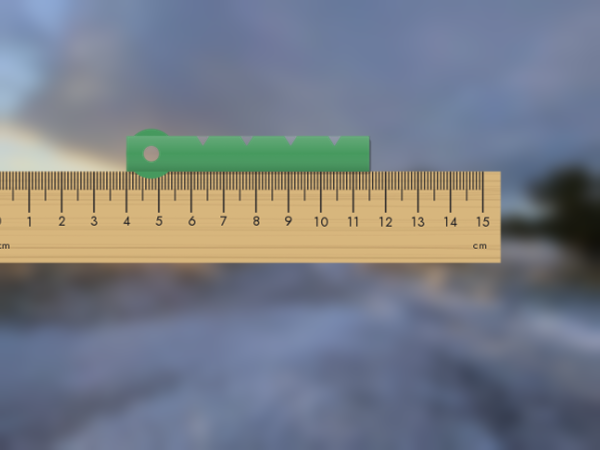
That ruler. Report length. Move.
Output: 7.5 cm
